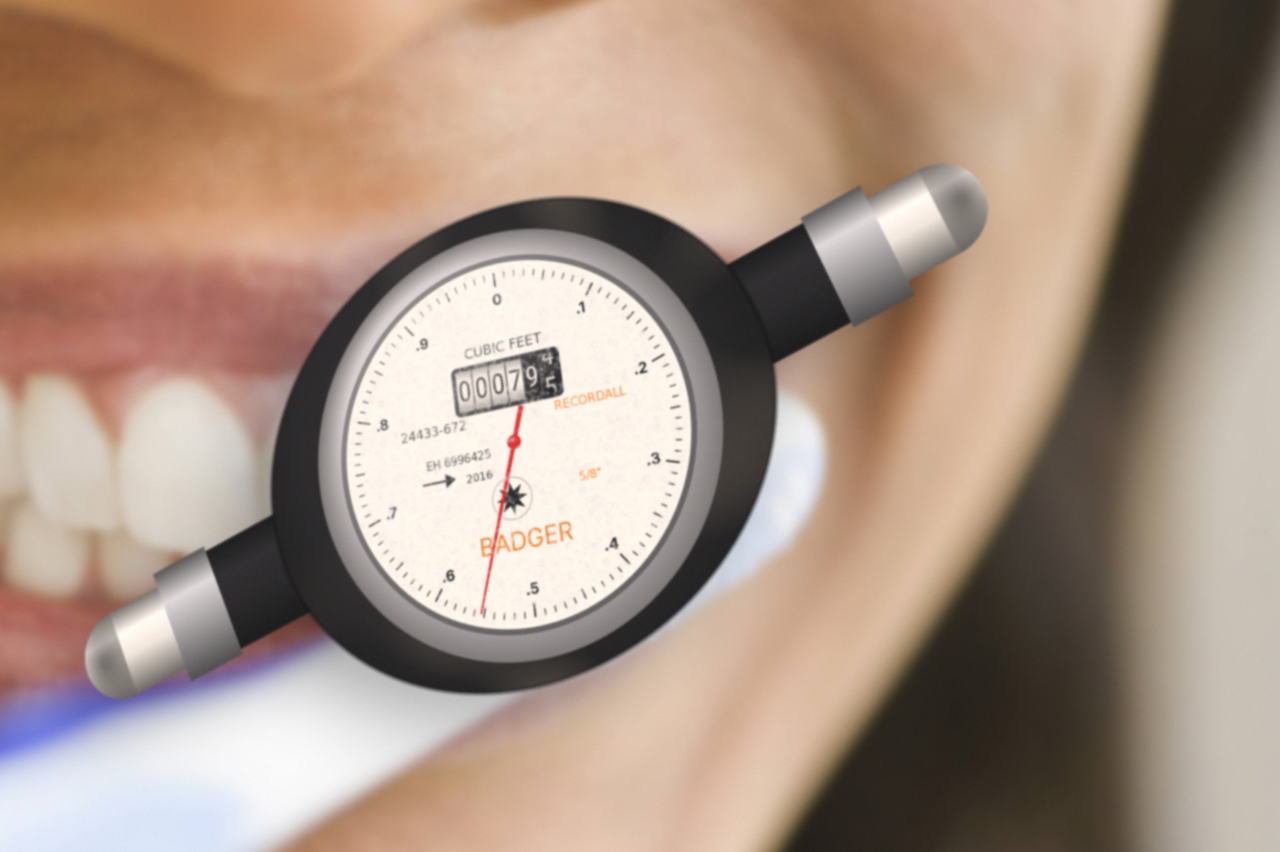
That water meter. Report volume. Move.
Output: 794.55 ft³
